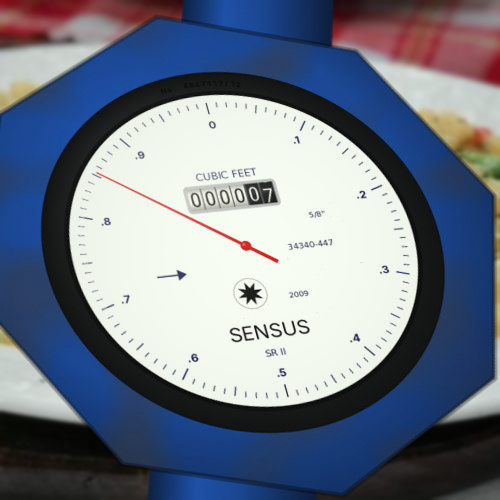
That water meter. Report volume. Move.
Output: 6.85 ft³
